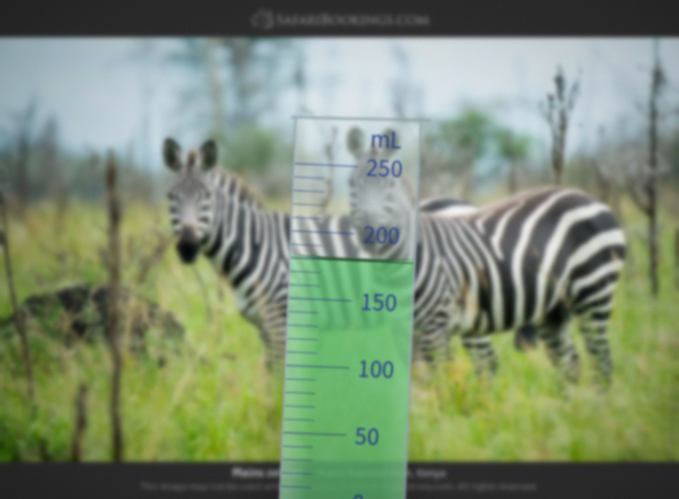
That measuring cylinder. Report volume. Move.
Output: 180 mL
